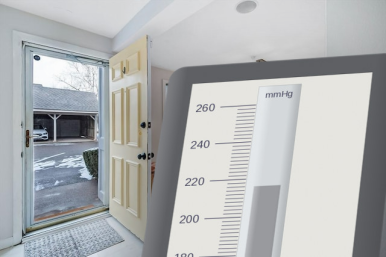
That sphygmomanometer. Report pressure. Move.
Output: 216 mmHg
